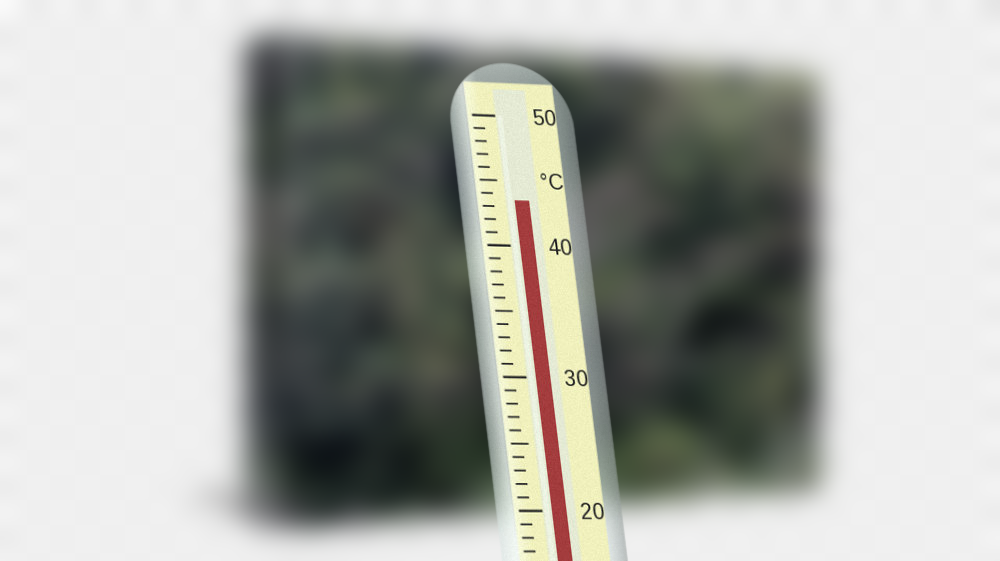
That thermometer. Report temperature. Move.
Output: 43.5 °C
